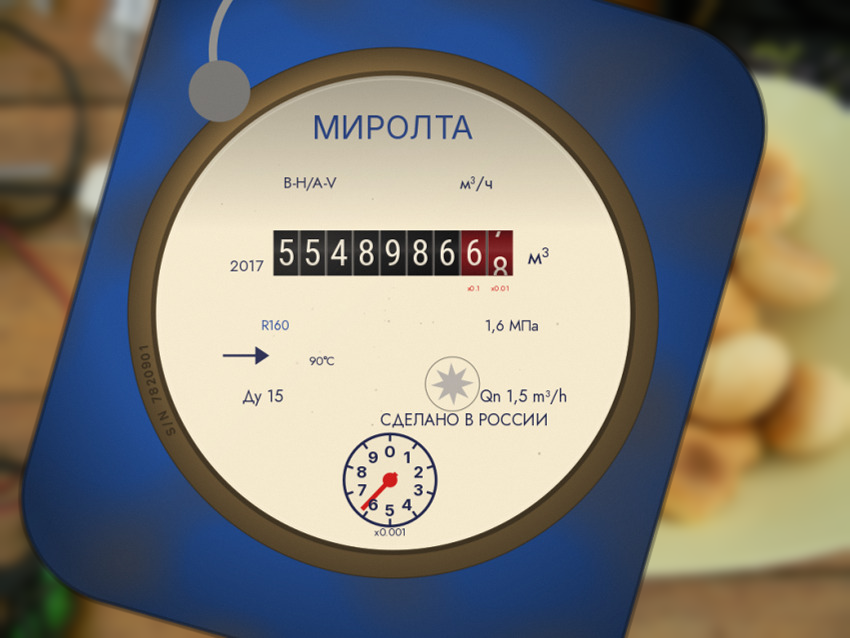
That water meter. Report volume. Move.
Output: 5548986.676 m³
